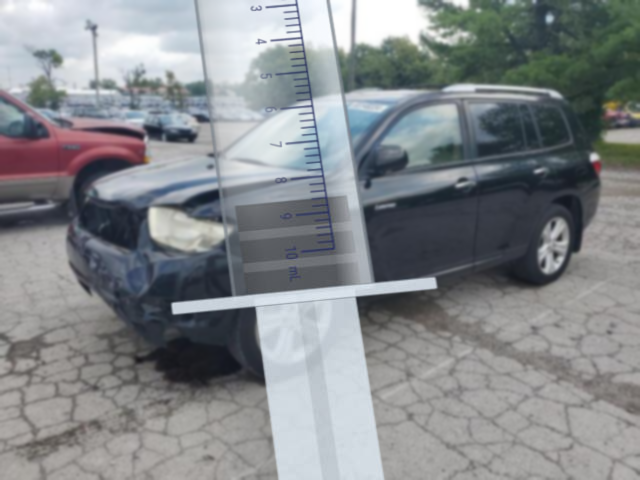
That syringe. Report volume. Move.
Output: 8.6 mL
